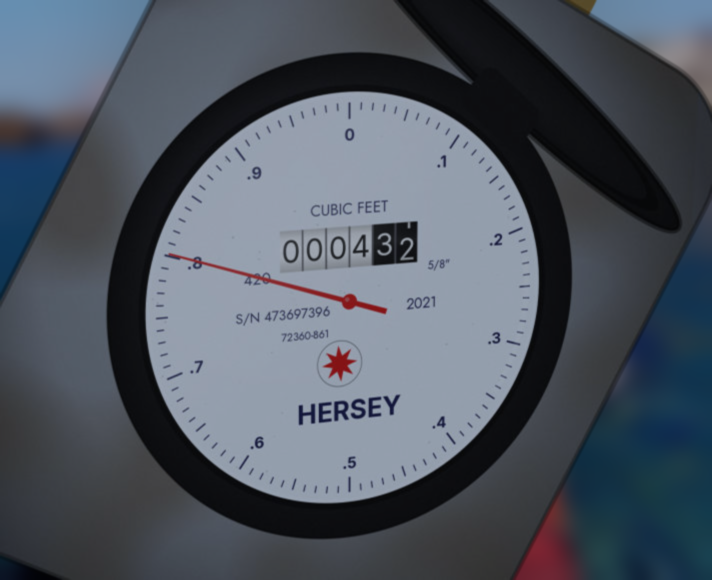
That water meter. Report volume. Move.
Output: 431.80 ft³
